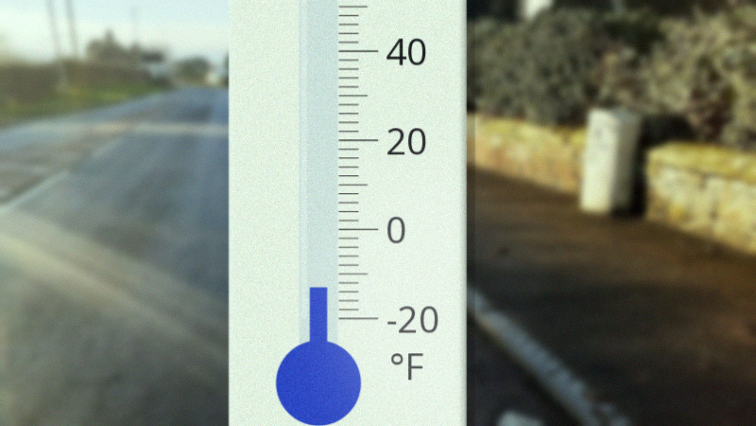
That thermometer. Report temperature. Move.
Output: -13 °F
